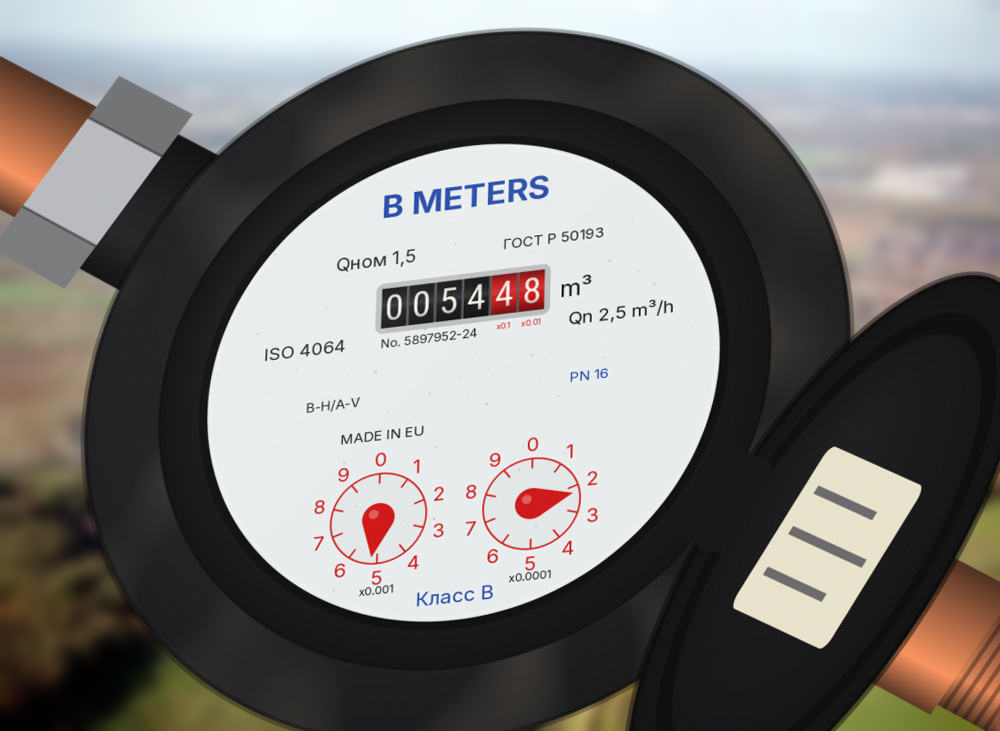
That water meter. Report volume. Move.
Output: 54.4852 m³
